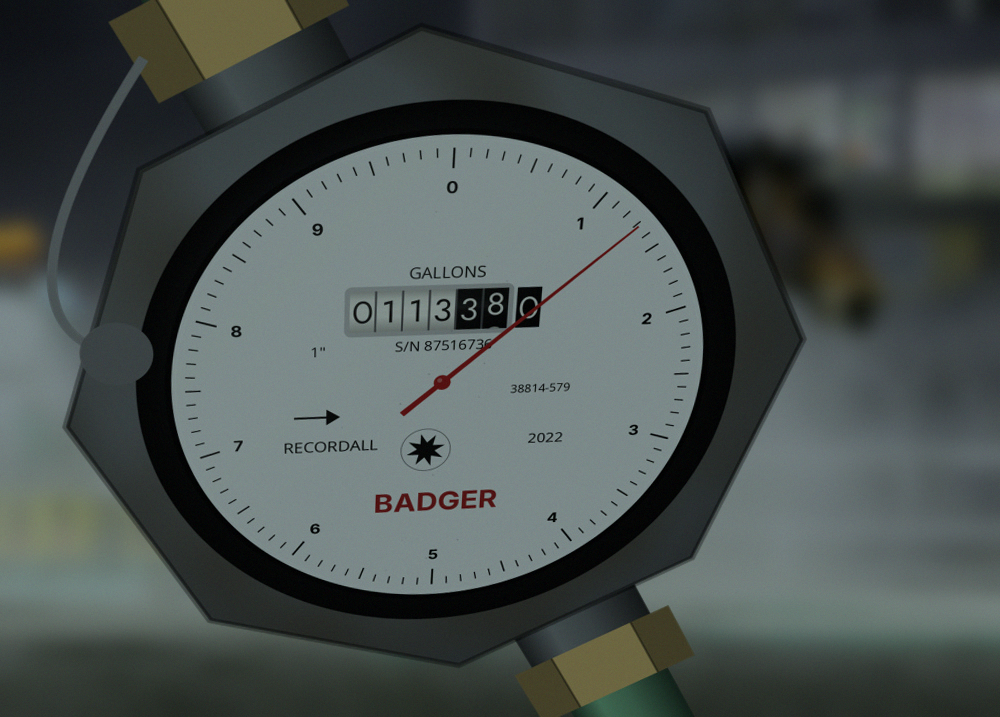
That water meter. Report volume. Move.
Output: 113381.3 gal
